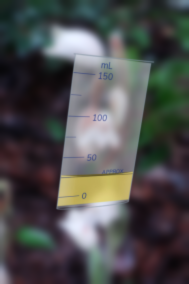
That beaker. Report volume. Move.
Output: 25 mL
